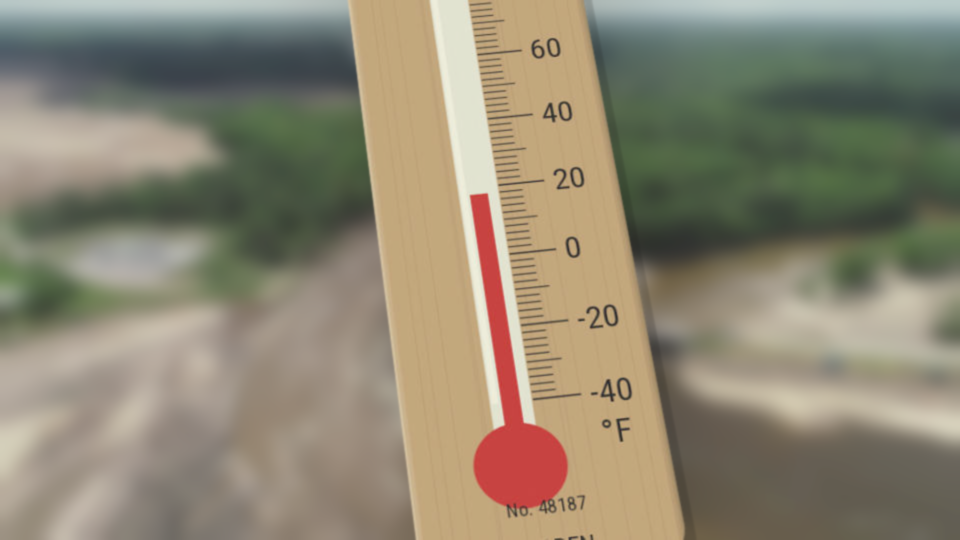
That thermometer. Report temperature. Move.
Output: 18 °F
